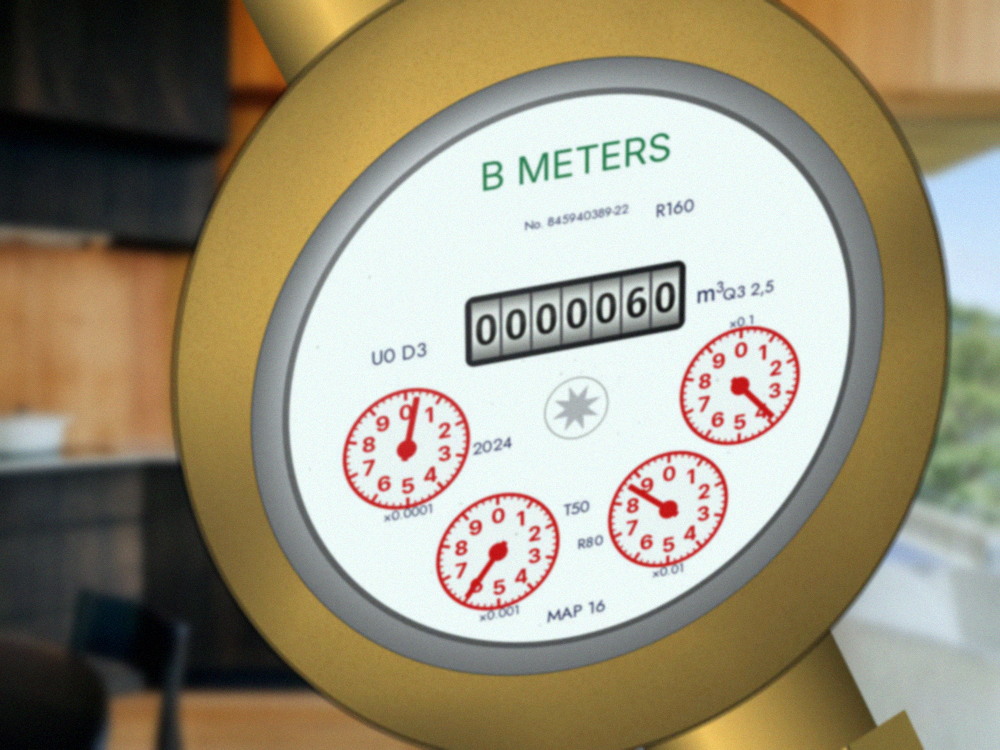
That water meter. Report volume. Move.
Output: 60.3860 m³
